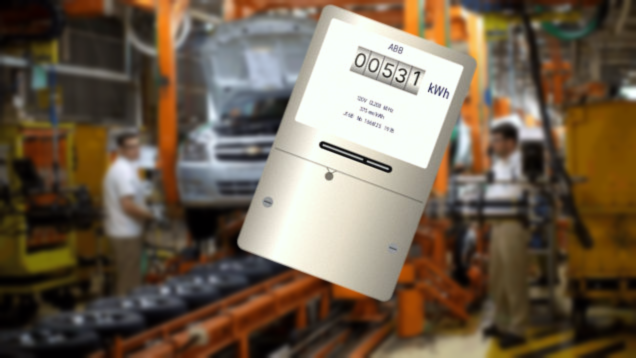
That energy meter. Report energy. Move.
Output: 531 kWh
